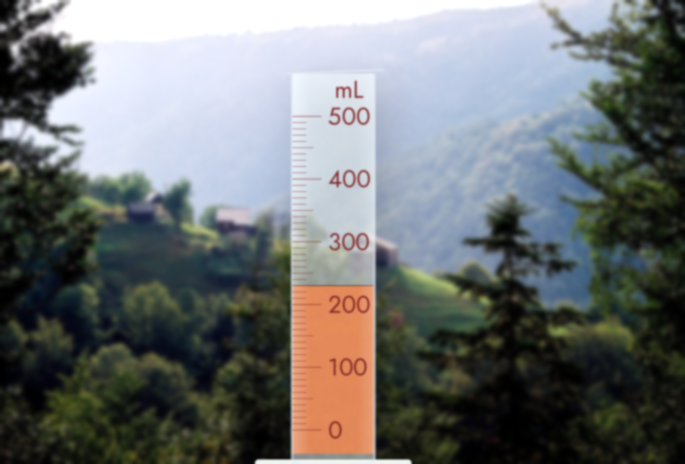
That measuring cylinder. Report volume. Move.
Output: 230 mL
